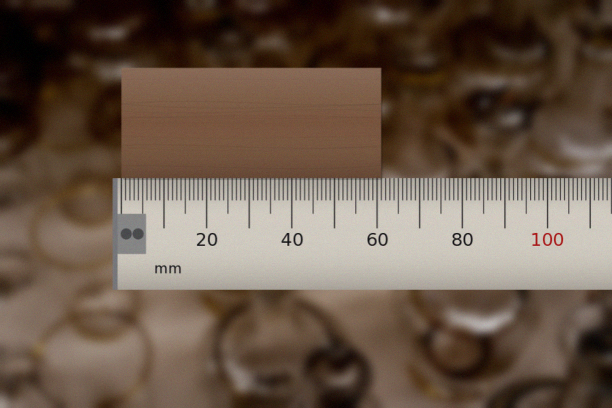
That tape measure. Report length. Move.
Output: 61 mm
